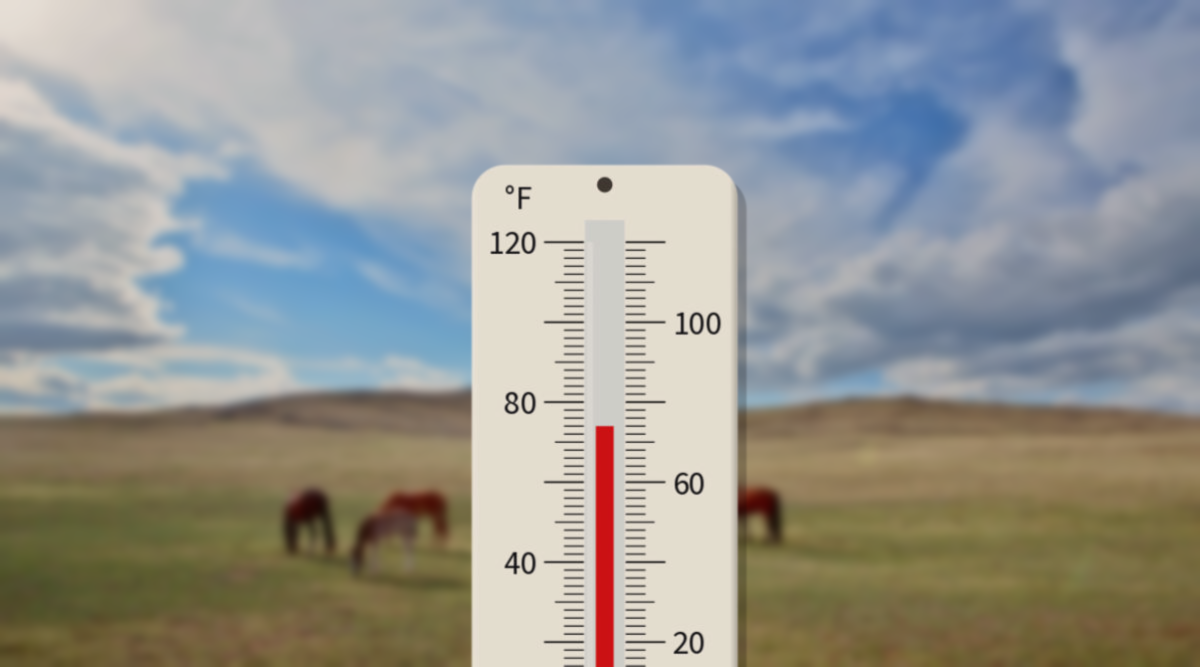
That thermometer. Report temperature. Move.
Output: 74 °F
